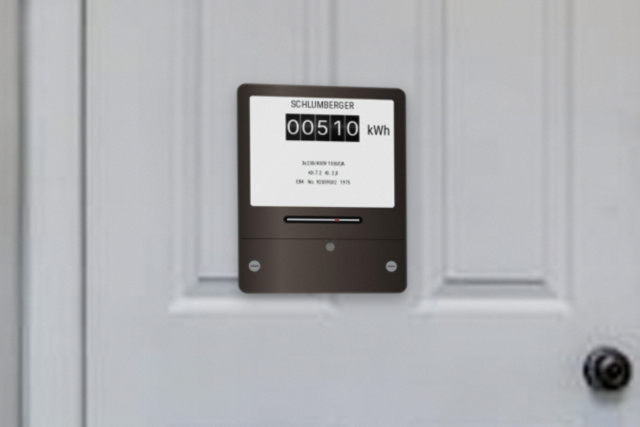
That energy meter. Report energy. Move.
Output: 510 kWh
